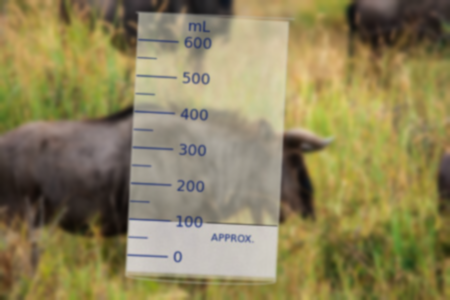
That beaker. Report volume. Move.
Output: 100 mL
